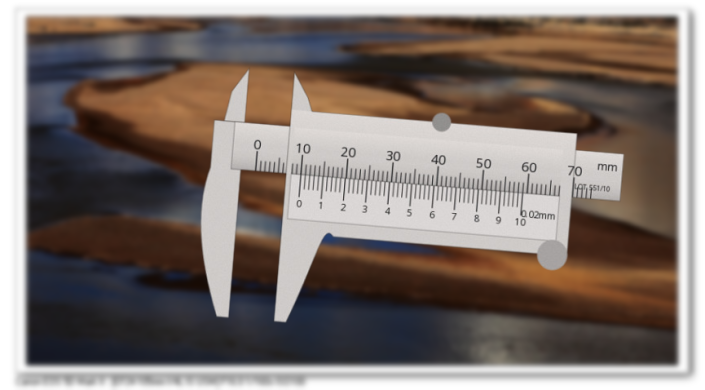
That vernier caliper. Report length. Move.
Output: 10.0 mm
